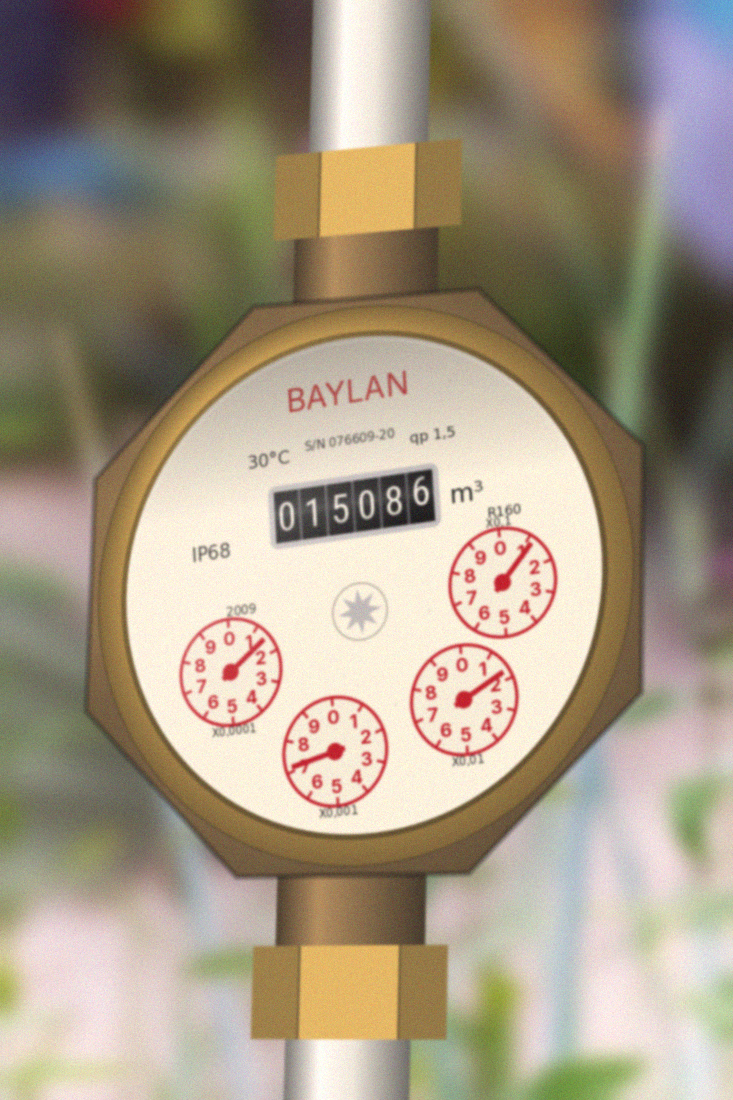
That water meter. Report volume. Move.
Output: 15086.1171 m³
